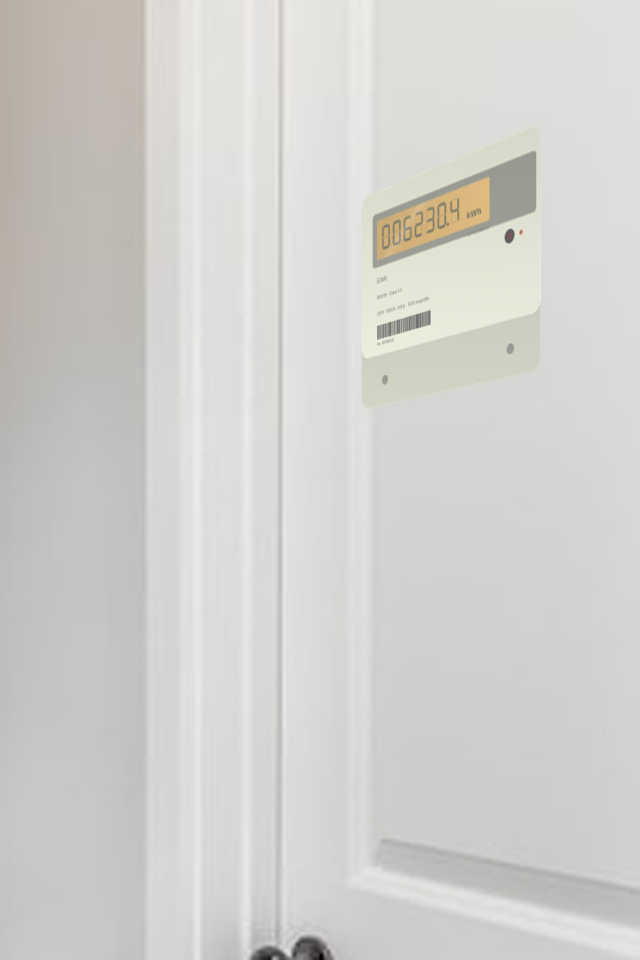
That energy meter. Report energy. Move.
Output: 6230.4 kWh
